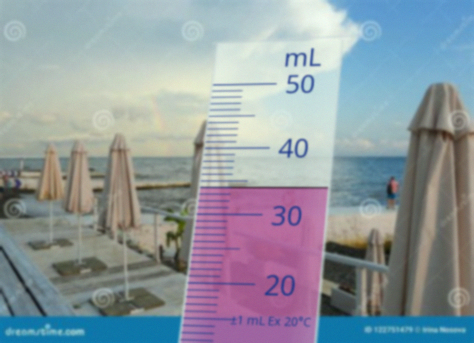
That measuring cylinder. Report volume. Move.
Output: 34 mL
